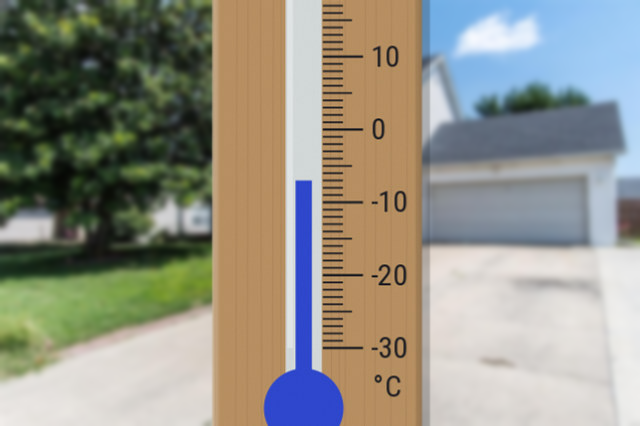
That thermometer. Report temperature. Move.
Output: -7 °C
